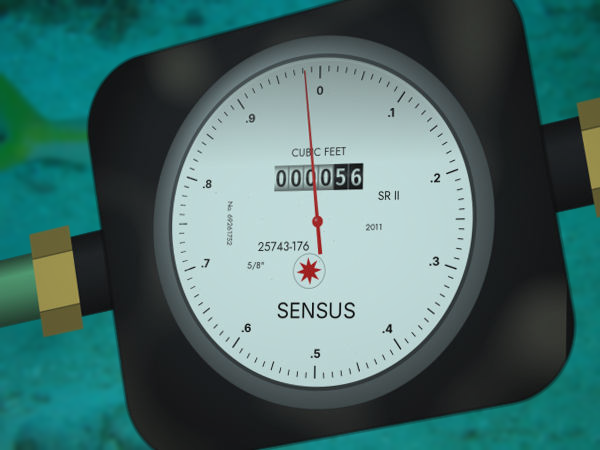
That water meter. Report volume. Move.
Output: 55.98 ft³
